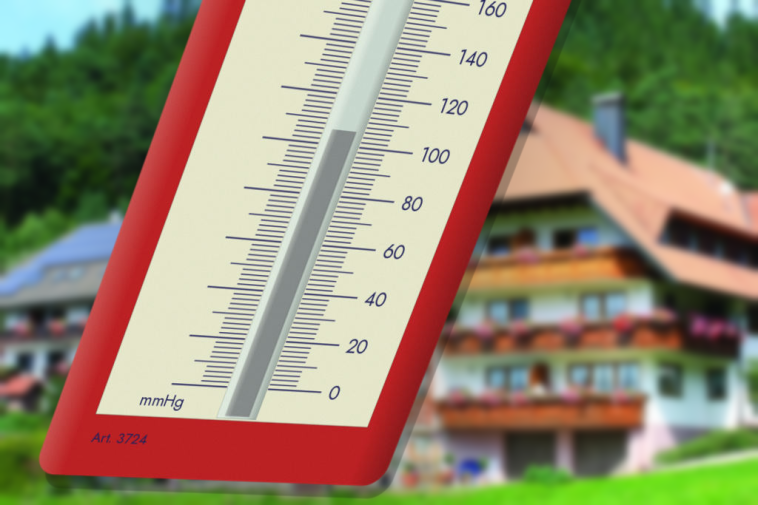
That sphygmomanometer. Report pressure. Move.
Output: 106 mmHg
